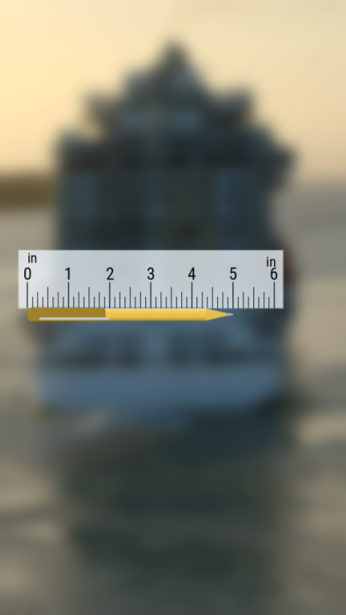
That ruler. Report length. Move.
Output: 5 in
